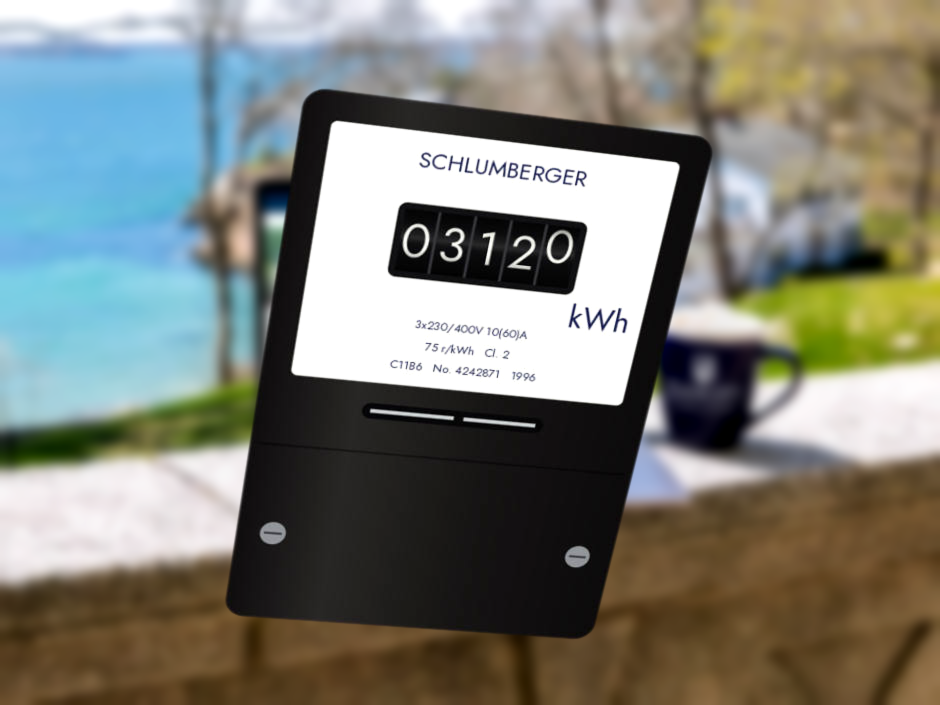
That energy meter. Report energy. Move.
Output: 3120 kWh
